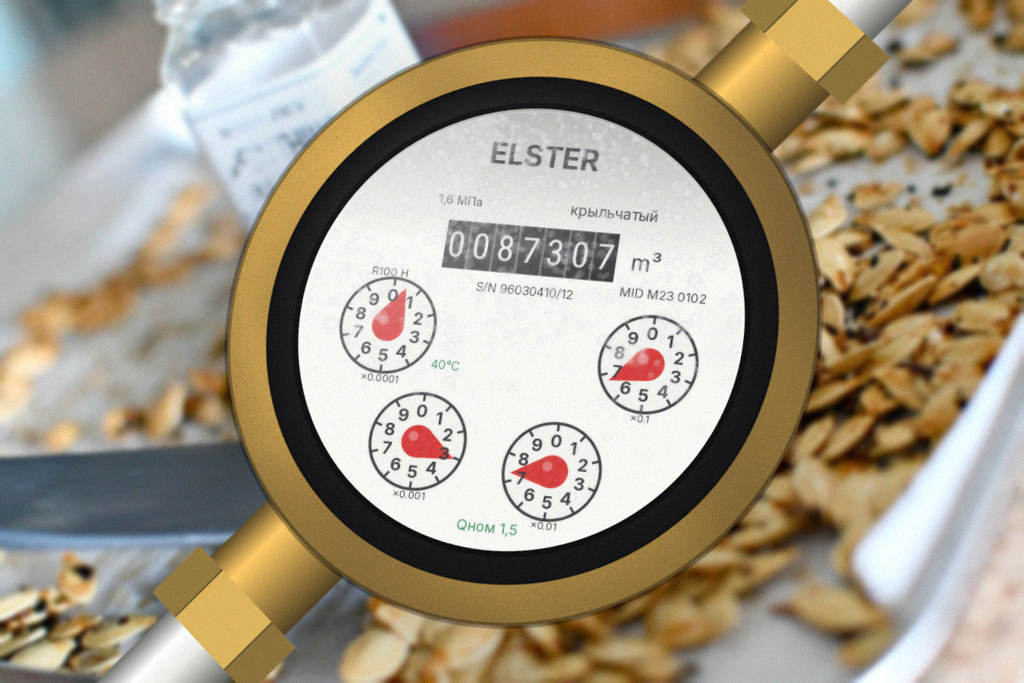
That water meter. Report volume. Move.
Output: 87307.6730 m³
